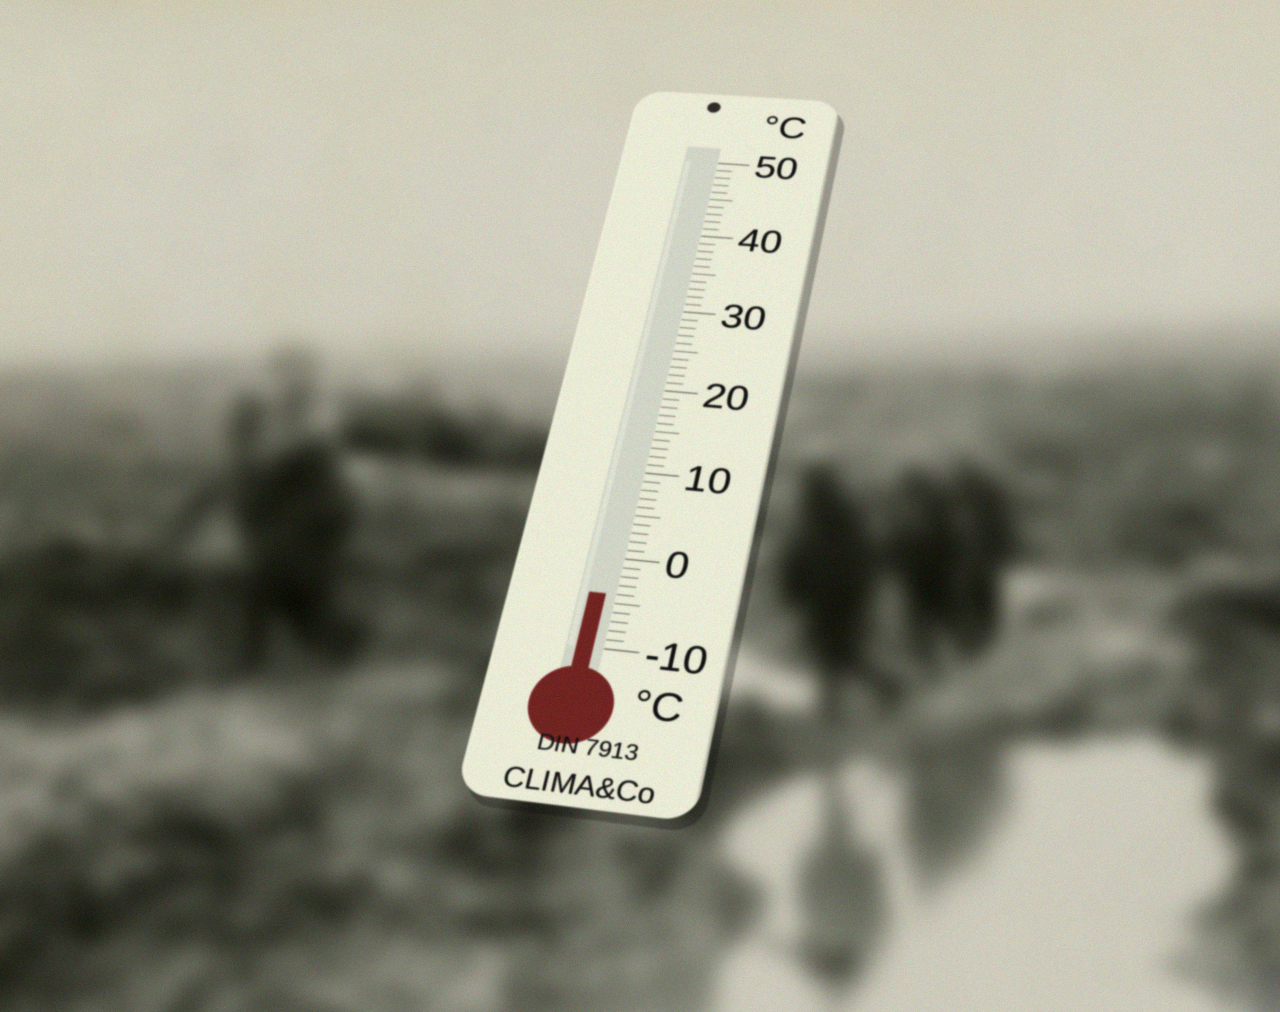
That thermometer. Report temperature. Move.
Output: -4 °C
